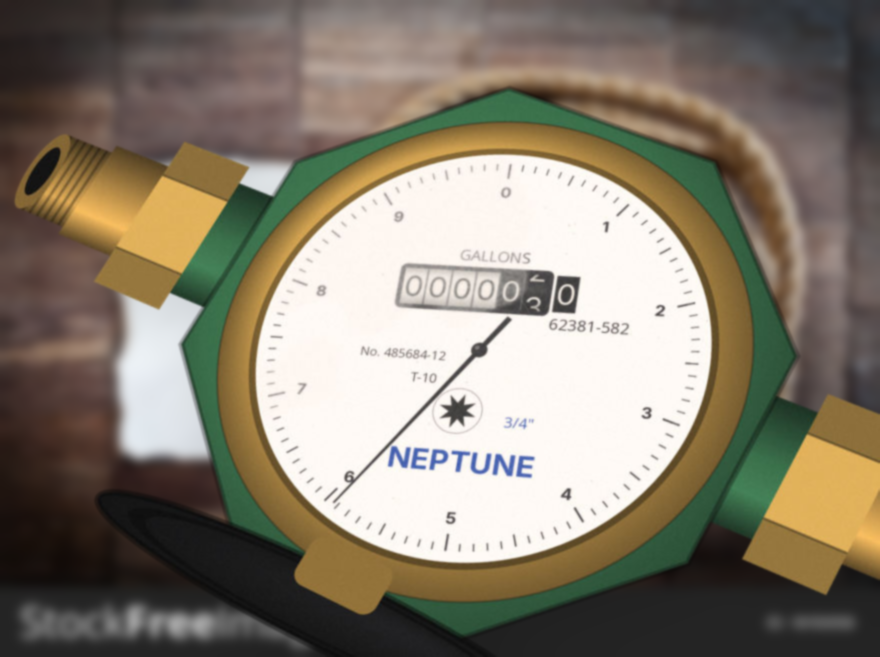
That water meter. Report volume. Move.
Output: 25.9 gal
